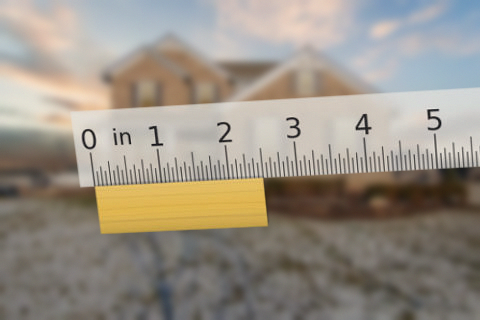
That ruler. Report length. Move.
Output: 2.5 in
